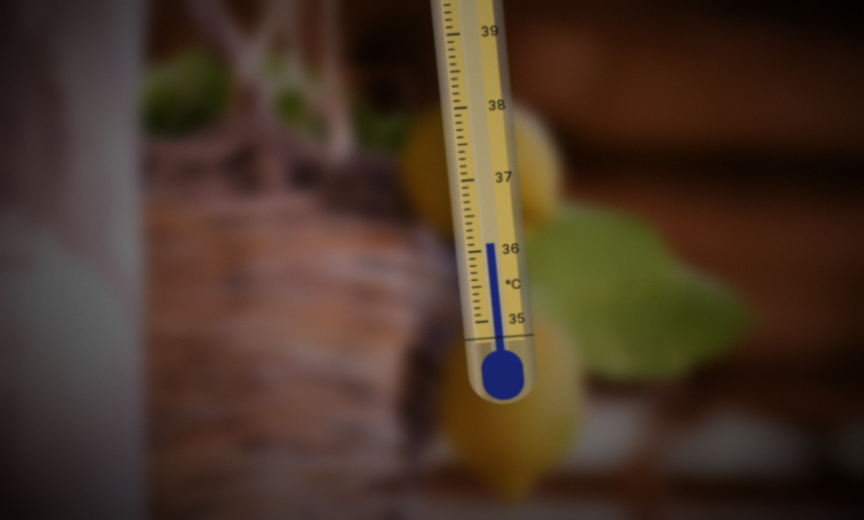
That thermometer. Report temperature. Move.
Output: 36.1 °C
